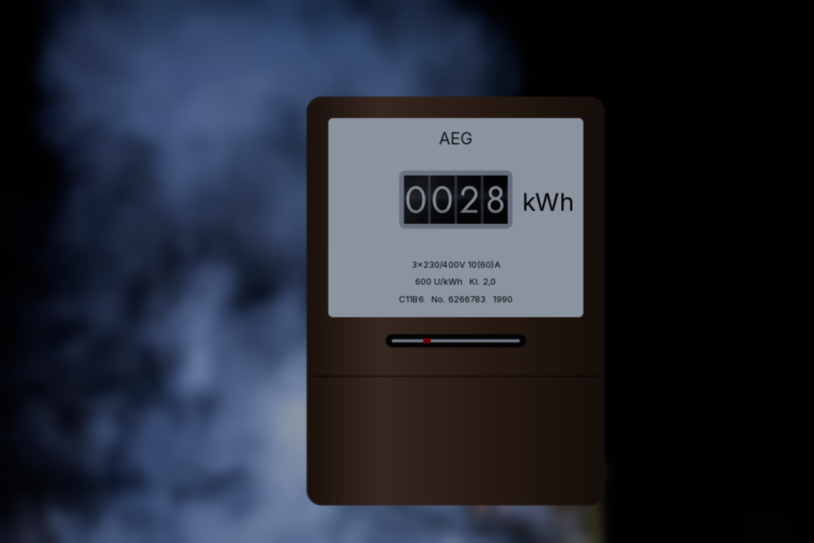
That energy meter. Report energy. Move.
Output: 28 kWh
